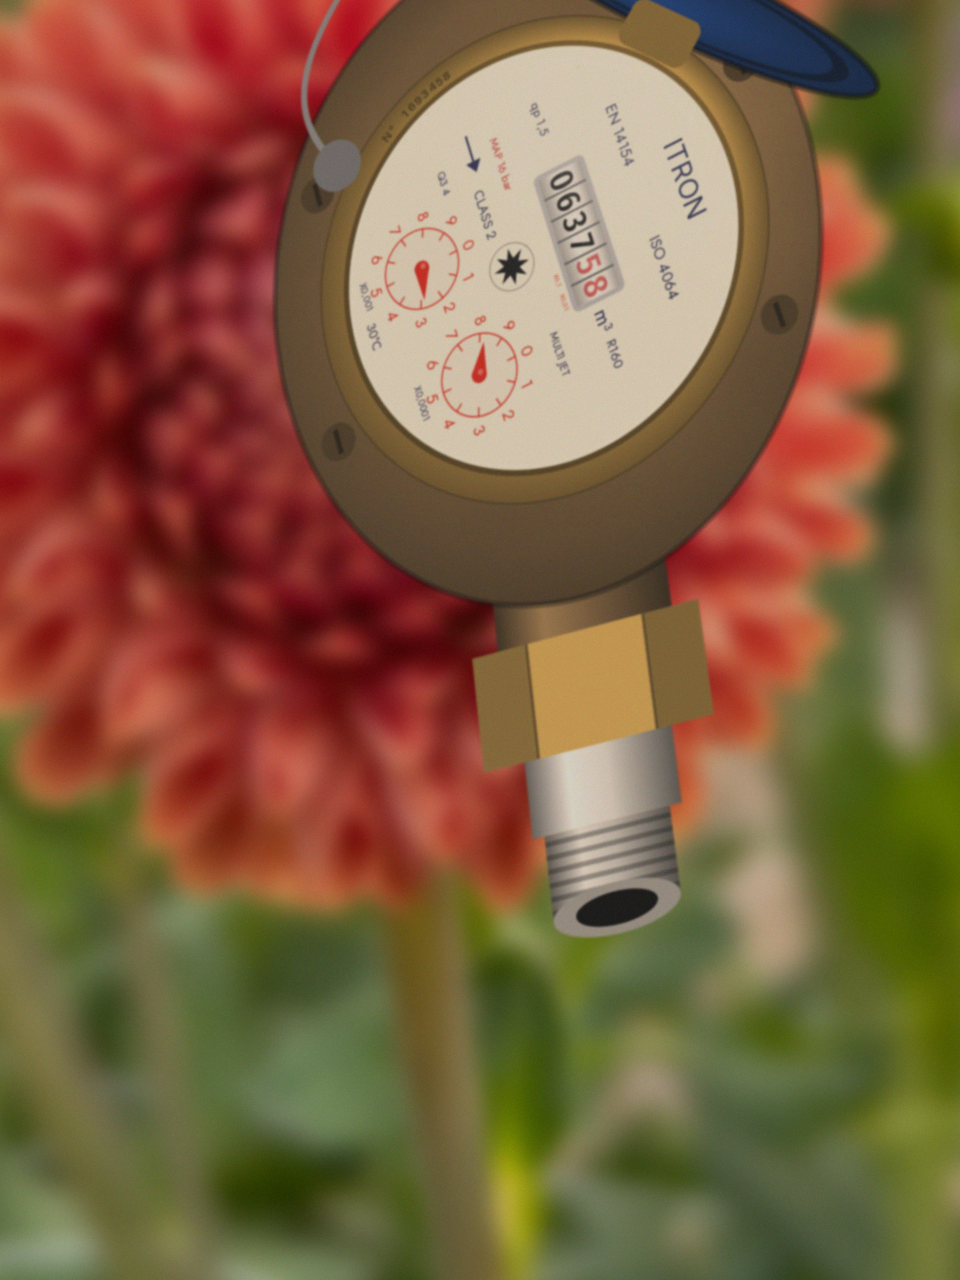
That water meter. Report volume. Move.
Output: 637.5828 m³
